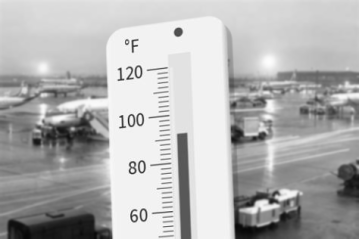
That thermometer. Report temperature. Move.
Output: 92 °F
